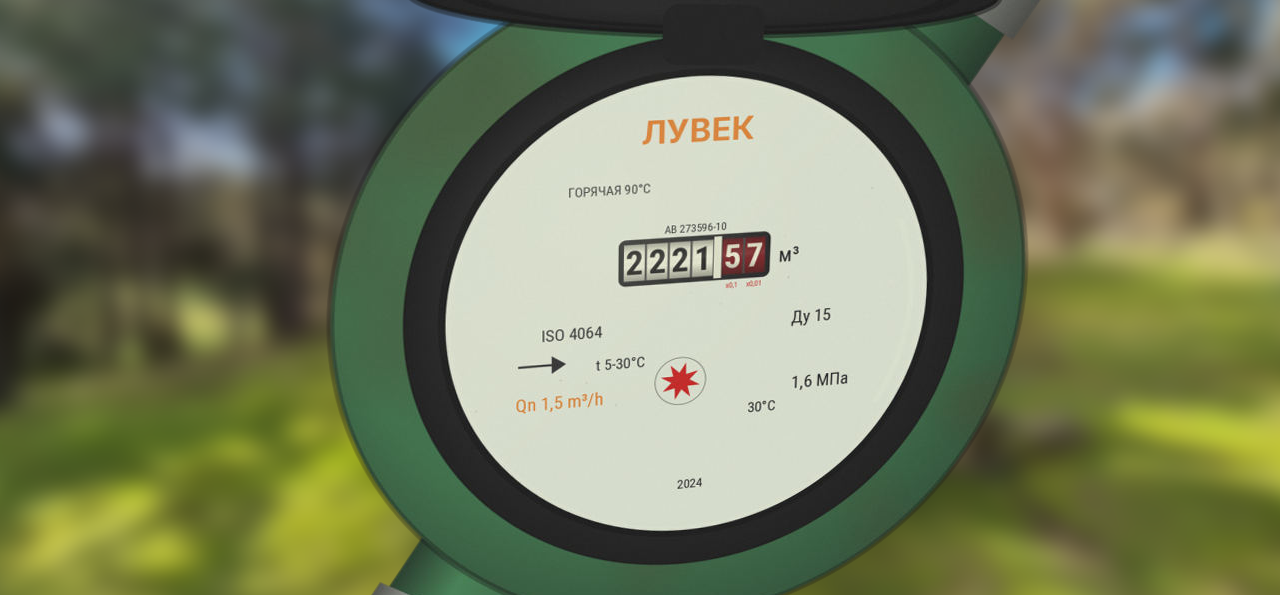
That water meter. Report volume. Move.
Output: 2221.57 m³
